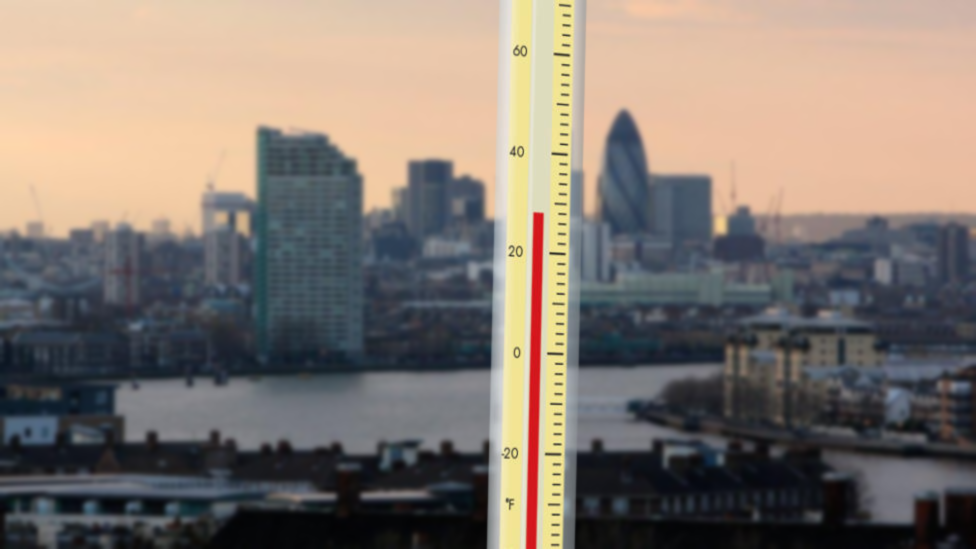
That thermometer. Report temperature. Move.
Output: 28 °F
